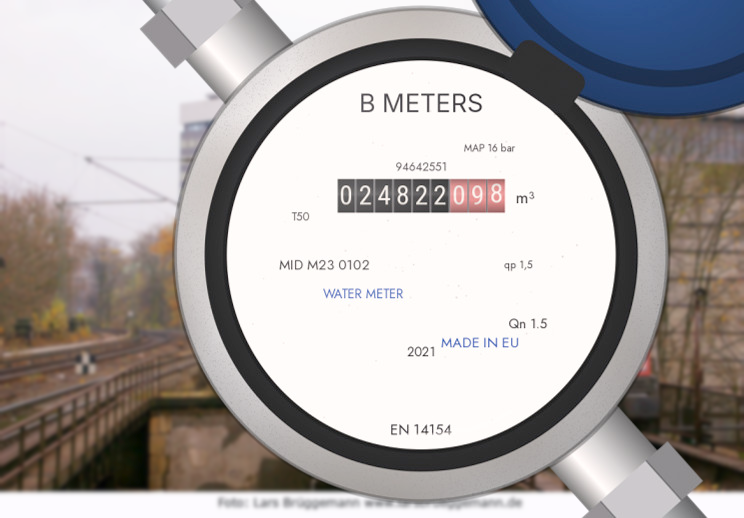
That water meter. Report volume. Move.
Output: 24822.098 m³
